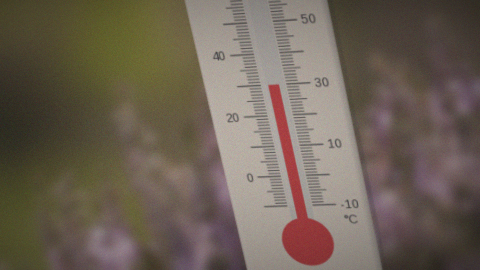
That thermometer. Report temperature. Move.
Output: 30 °C
